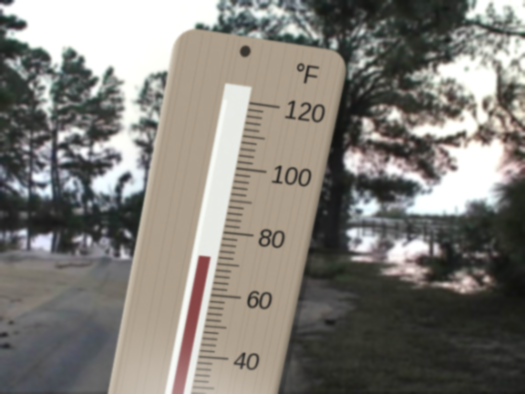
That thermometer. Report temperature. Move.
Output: 72 °F
